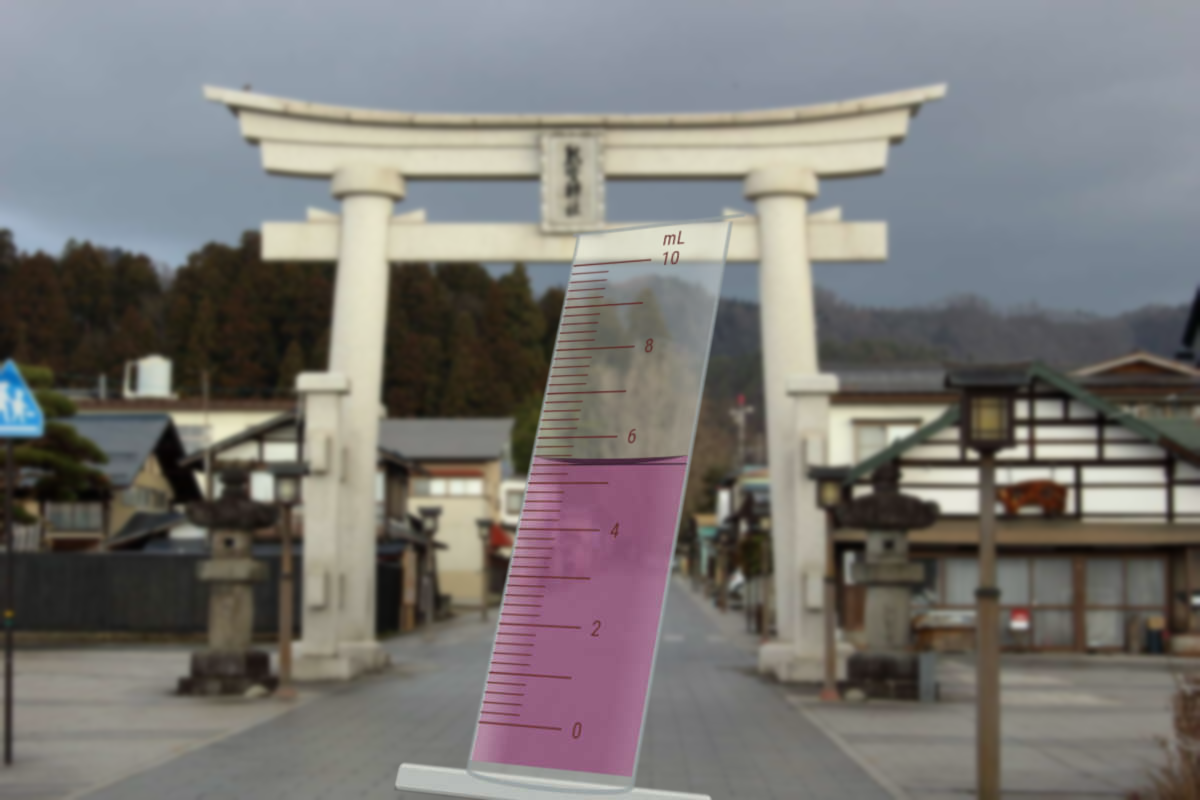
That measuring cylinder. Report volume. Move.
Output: 5.4 mL
